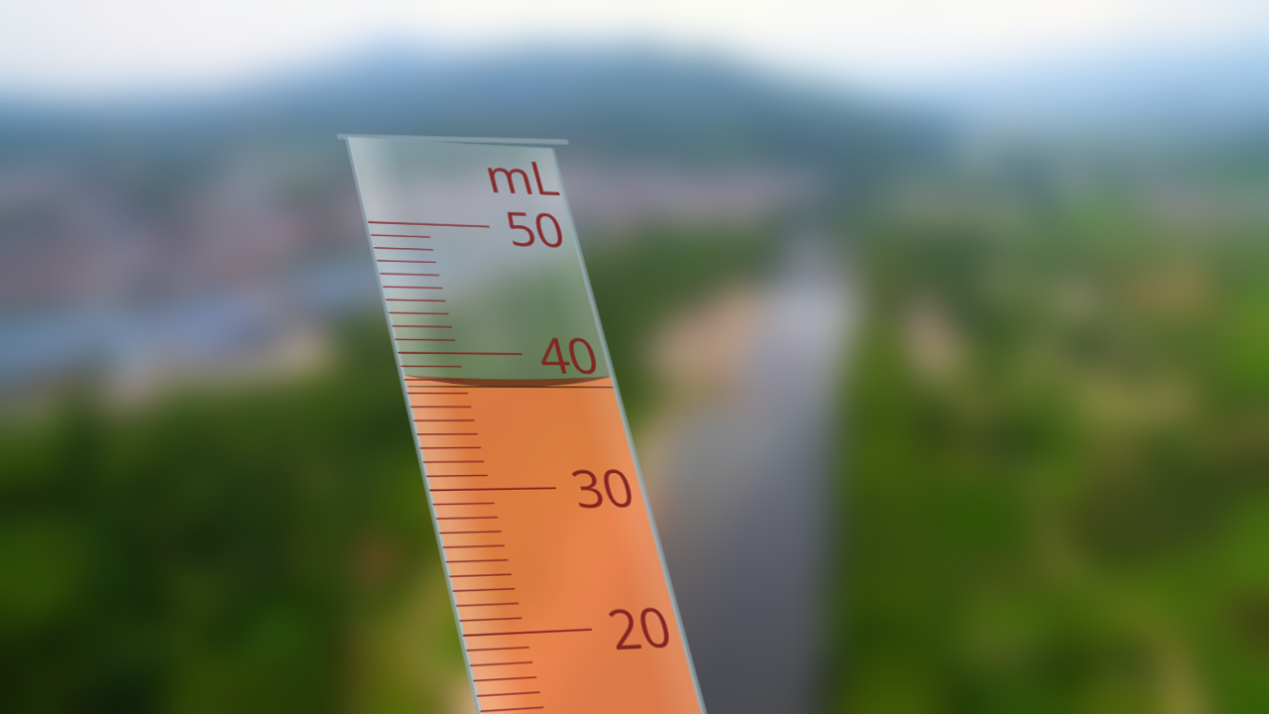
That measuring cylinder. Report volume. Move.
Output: 37.5 mL
